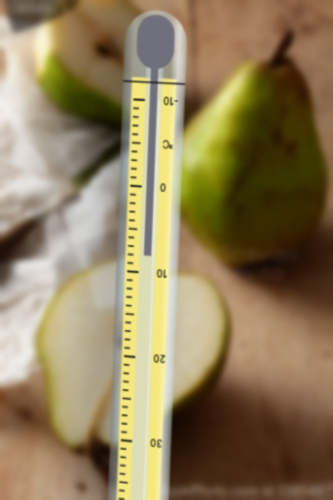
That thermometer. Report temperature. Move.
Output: 8 °C
